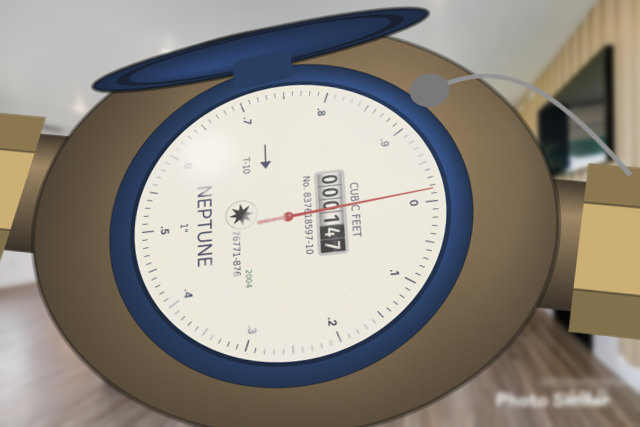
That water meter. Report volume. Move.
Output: 146.98 ft³
